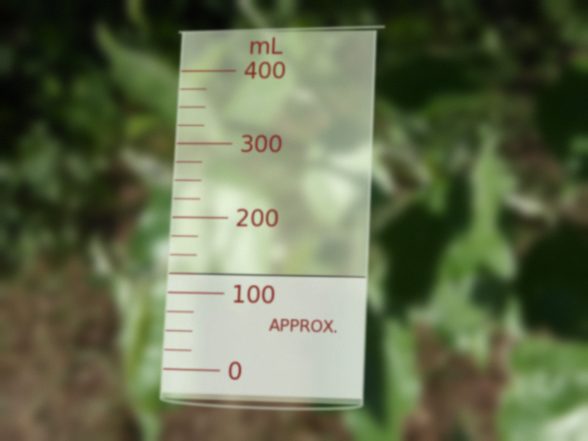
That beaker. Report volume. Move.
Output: 125 mL
